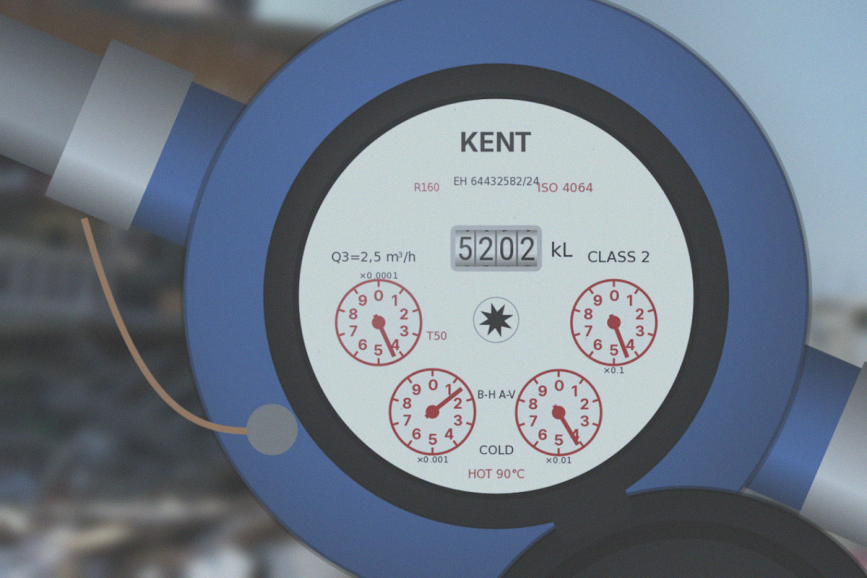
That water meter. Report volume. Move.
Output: 5202.4414 kL
